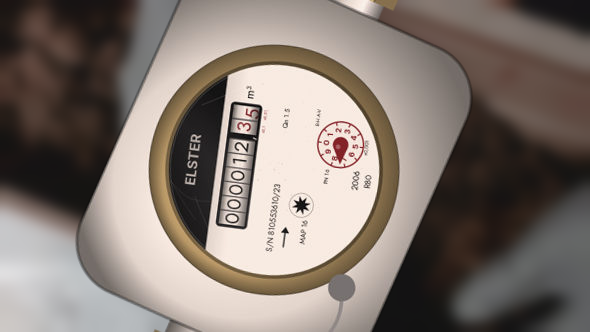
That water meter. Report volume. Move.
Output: 12.347 m³
